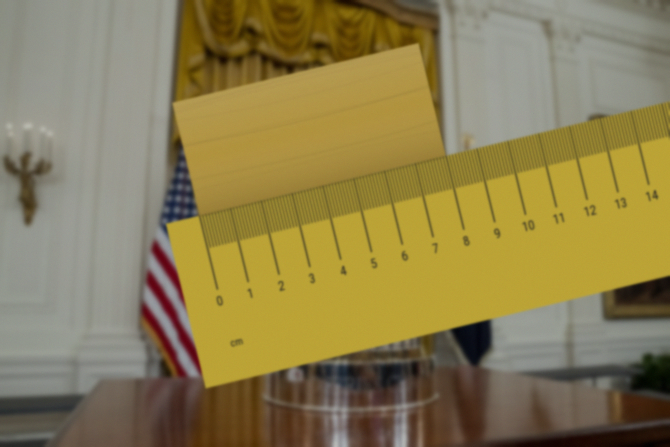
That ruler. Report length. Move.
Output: 8 cm
